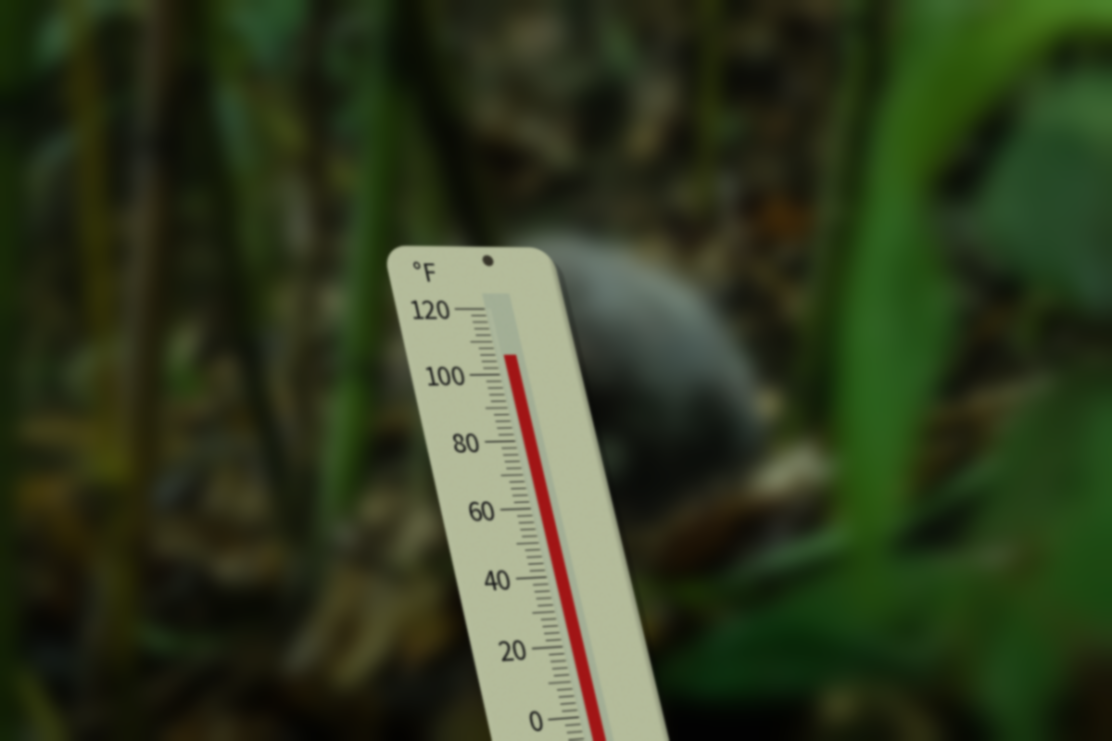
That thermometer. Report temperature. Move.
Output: 106 °F
